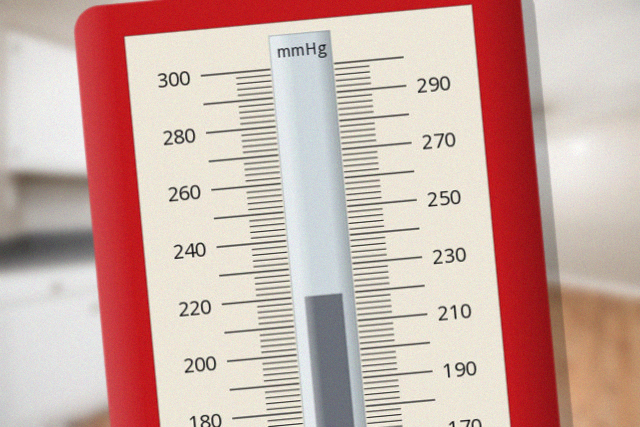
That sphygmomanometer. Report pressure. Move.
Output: 220 mmHg
